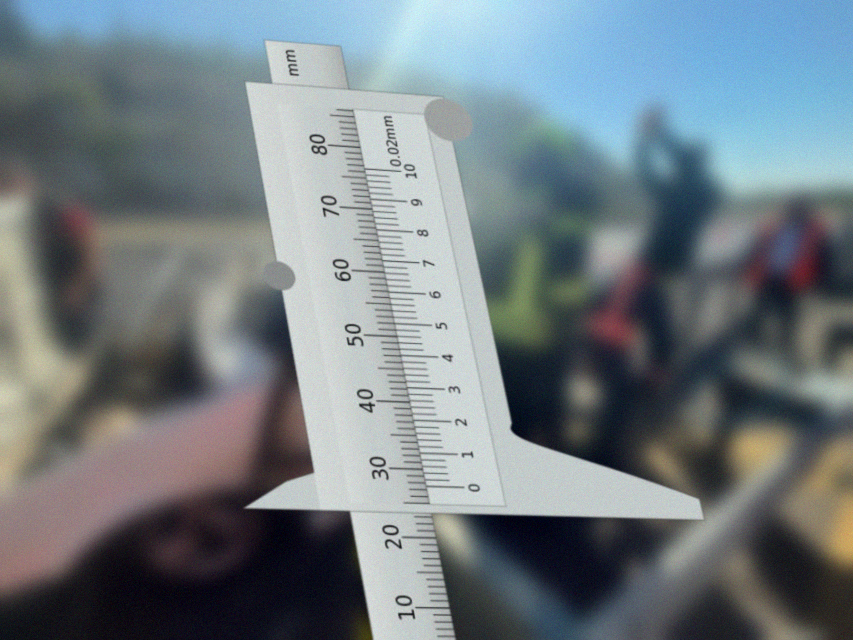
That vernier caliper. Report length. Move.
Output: 27.5 mm
